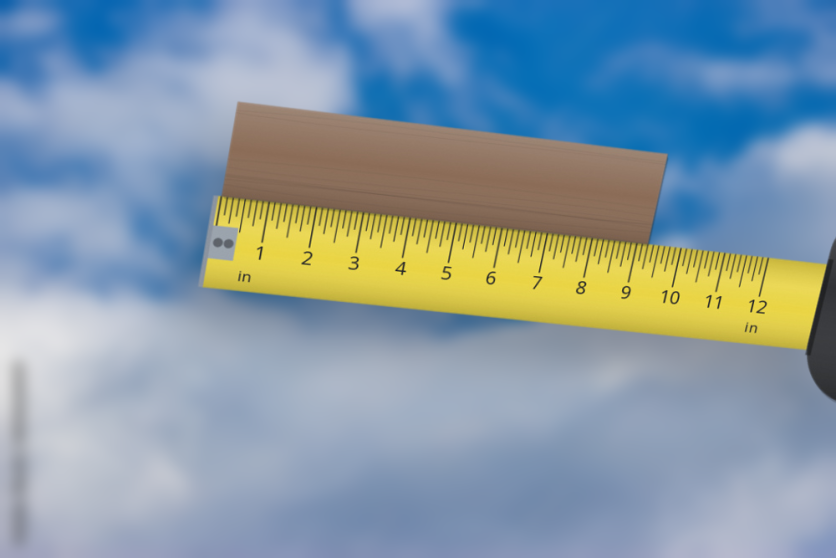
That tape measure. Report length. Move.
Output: 9.25 in
